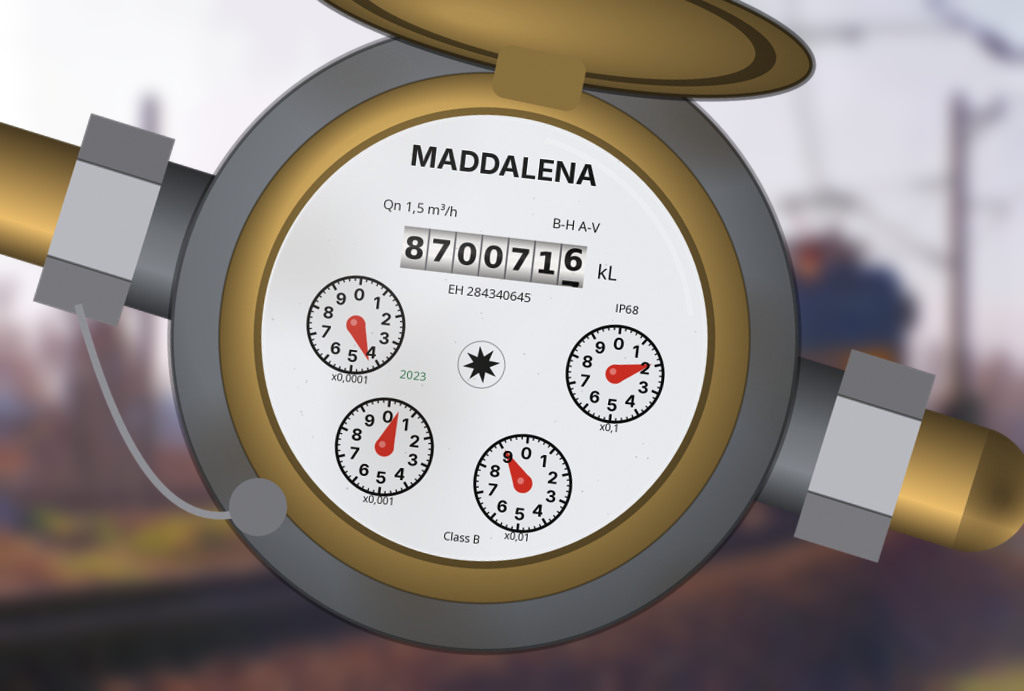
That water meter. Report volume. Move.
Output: 8700716.1904 kL
